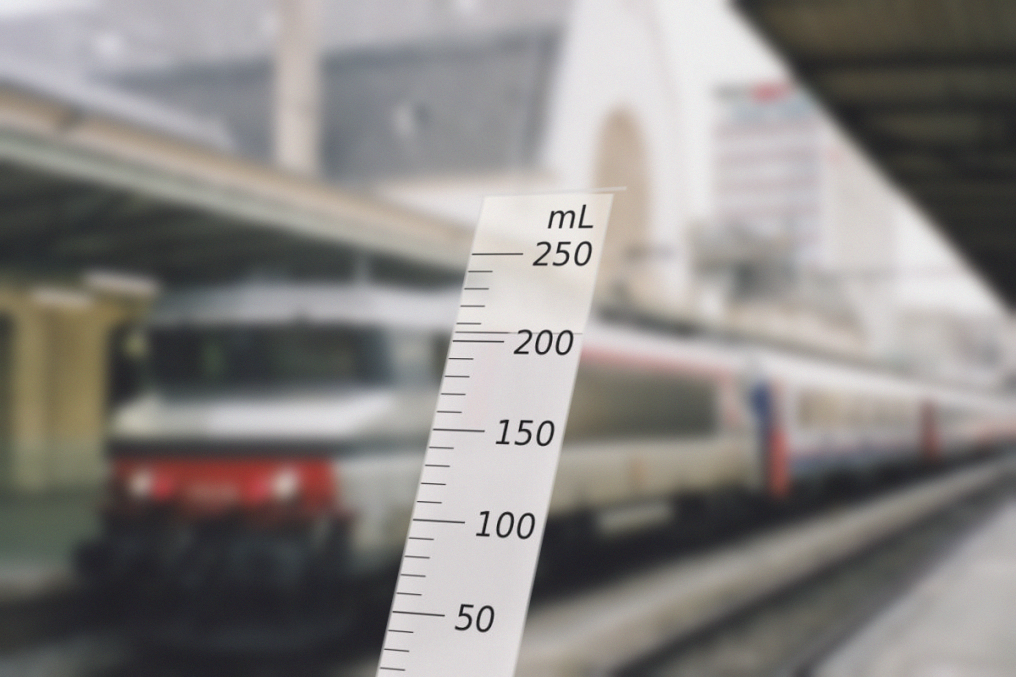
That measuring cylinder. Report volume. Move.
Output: 205 mL
